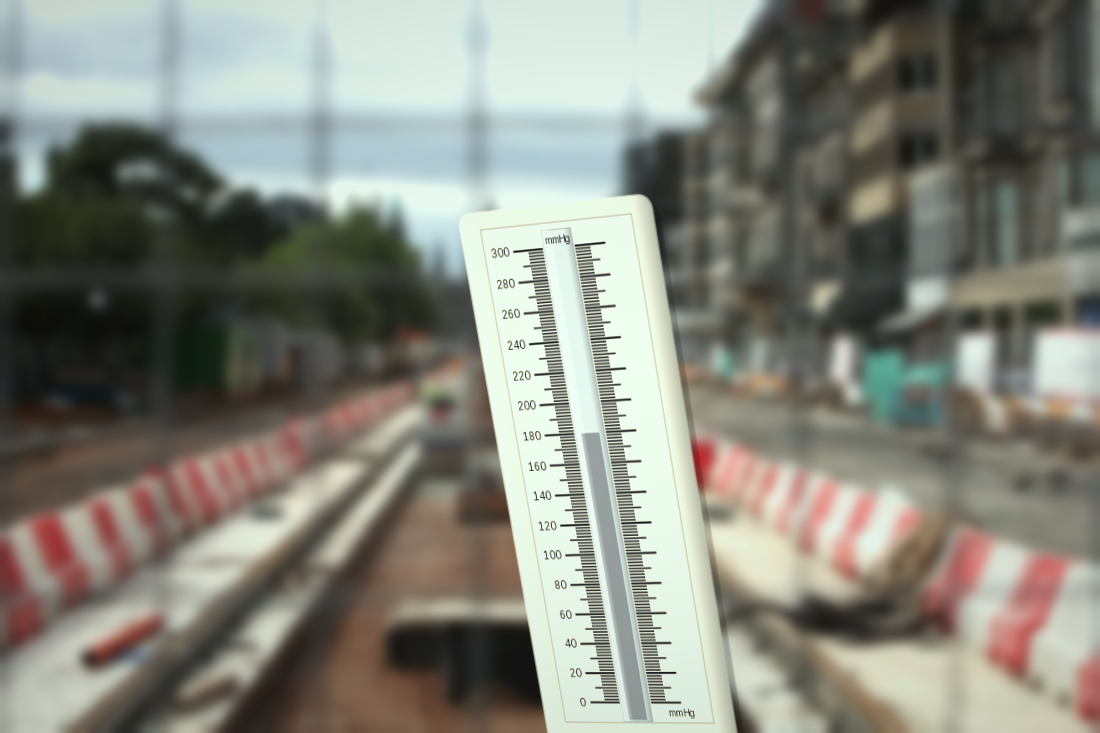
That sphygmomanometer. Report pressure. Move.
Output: 180 mmHg
